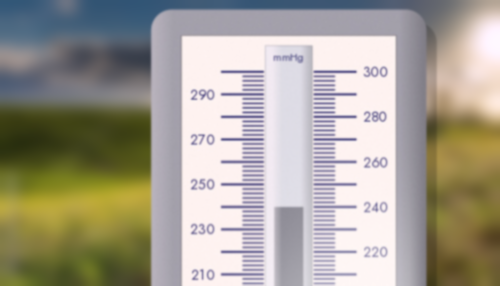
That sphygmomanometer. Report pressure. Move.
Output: 240 mmHg
